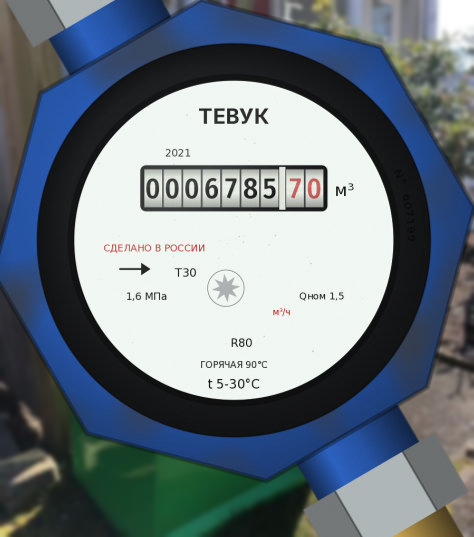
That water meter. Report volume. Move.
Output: 6785.70 m³
